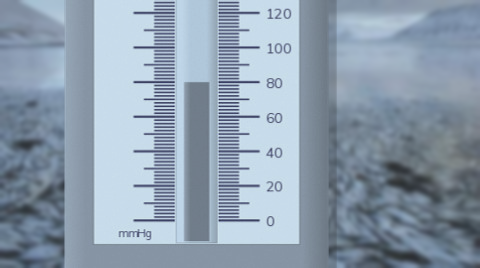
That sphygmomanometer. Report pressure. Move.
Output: 80 mmHg
